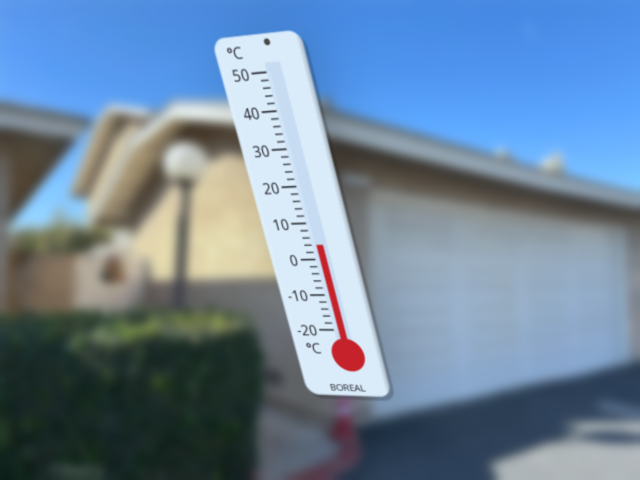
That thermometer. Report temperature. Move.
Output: 4 °C
